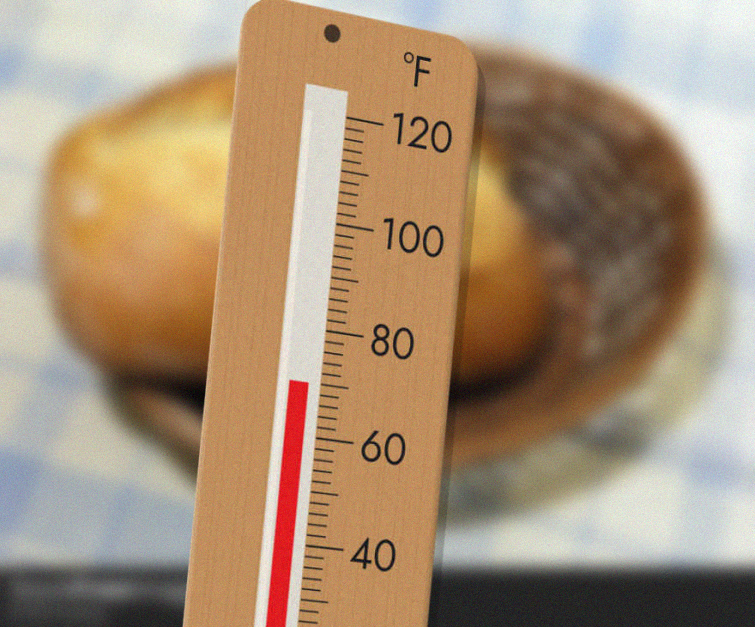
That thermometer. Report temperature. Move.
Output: 70 °F
